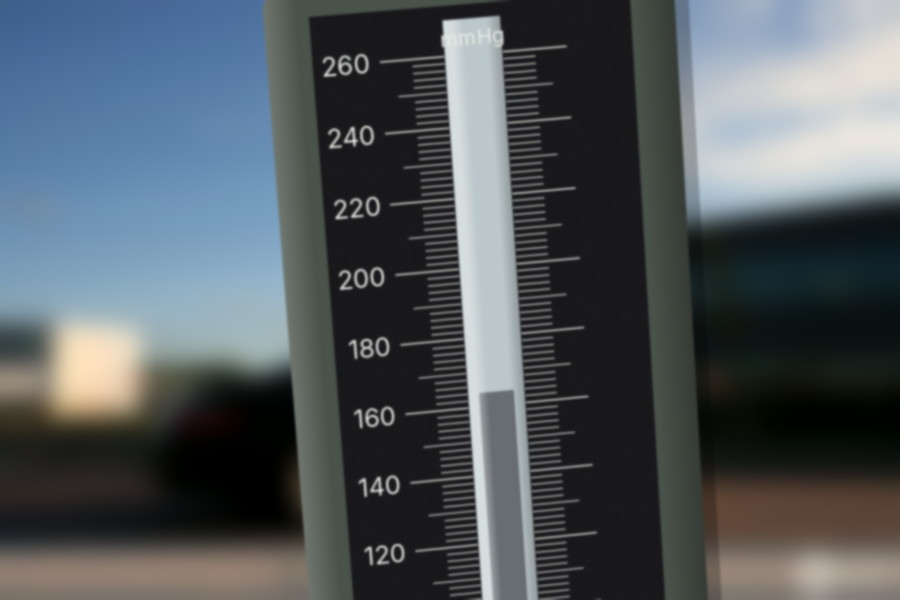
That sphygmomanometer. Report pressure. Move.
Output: 164 mmHg
